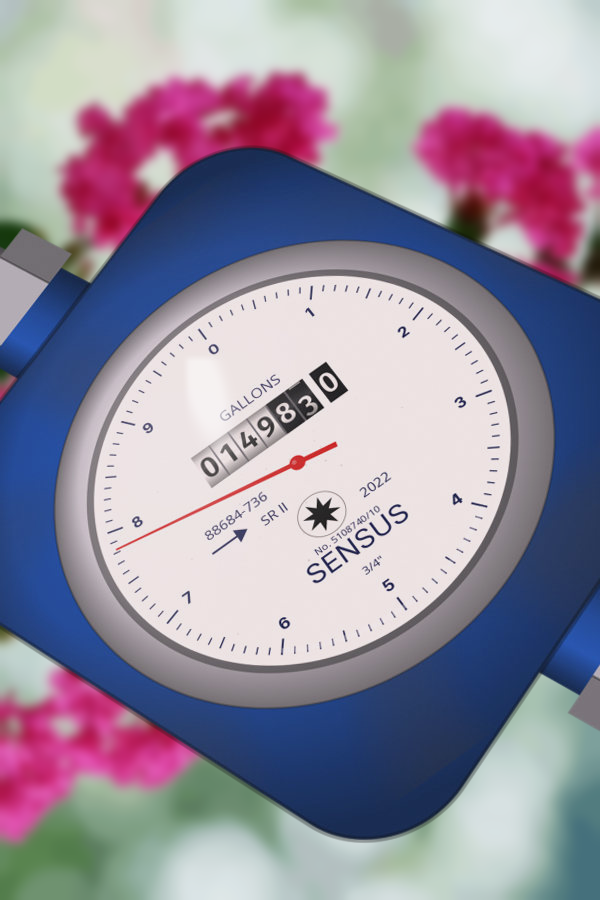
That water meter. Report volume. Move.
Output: 149827.8 gal
